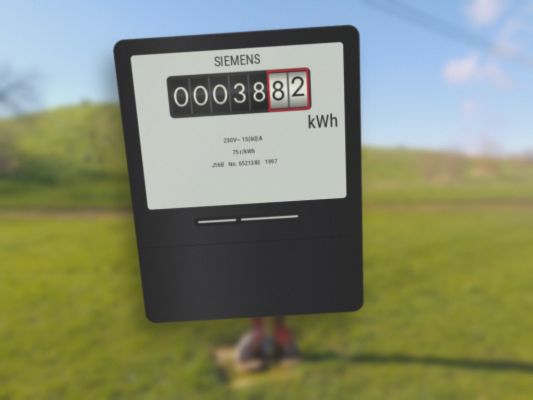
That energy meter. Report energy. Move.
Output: 38.82 kWh
